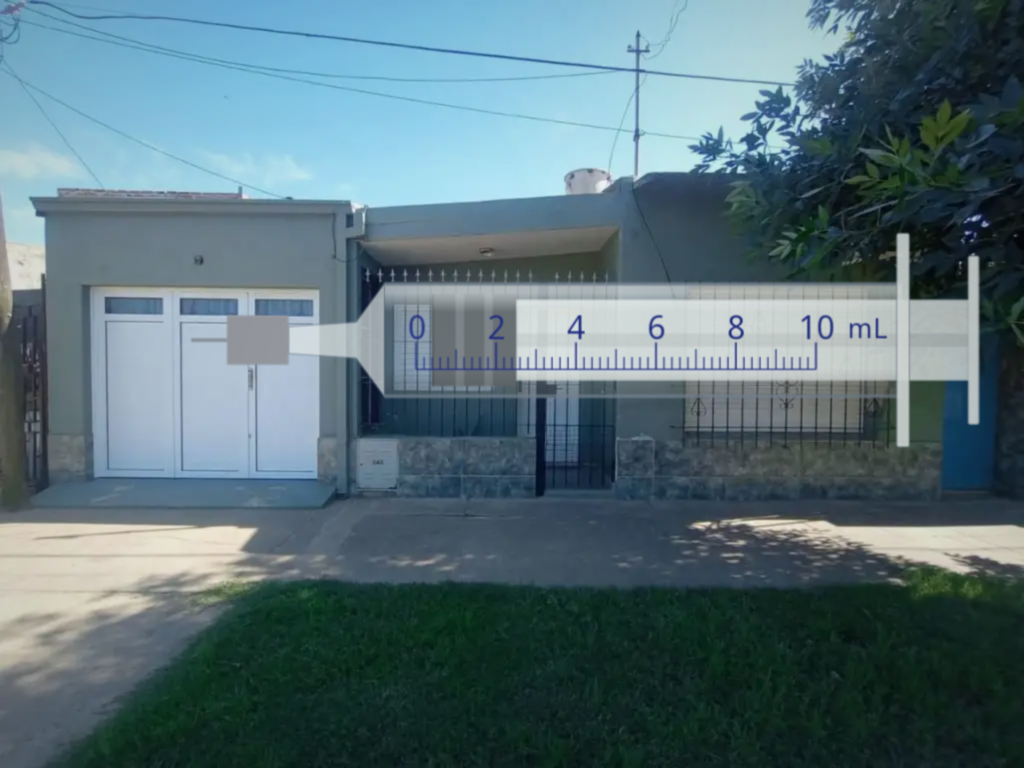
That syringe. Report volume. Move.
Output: 0.4 mL
